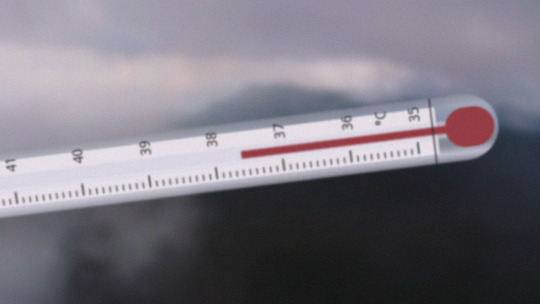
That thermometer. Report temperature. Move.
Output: 37.6 °C
